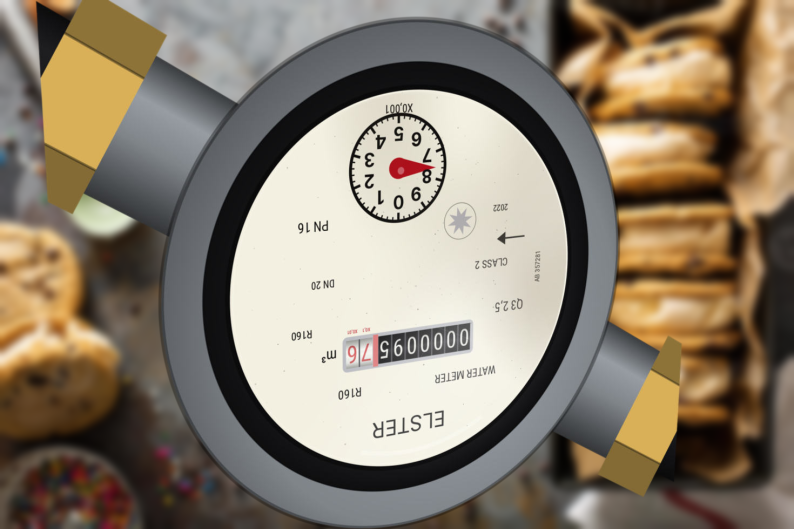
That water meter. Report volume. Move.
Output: 95.767 m³
